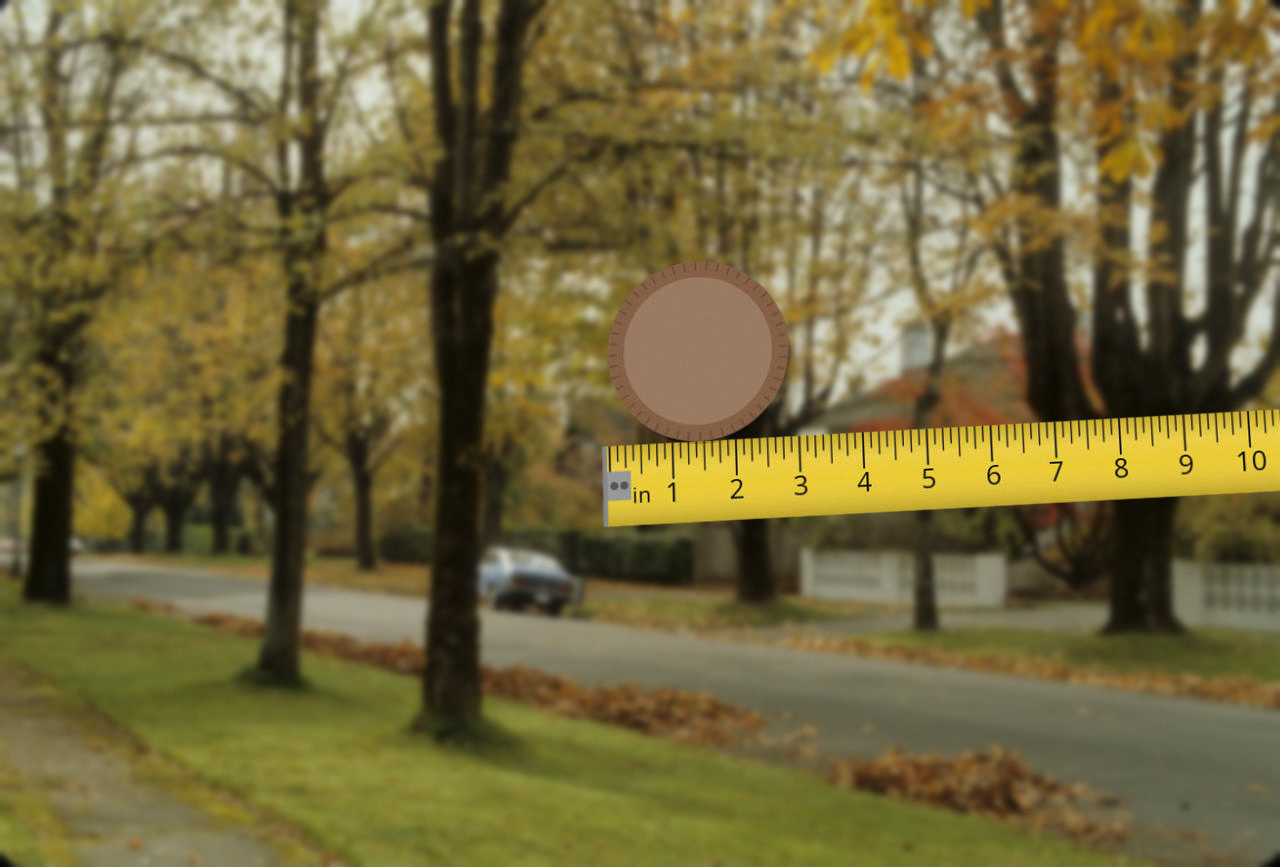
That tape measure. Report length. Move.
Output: 2.875 in
